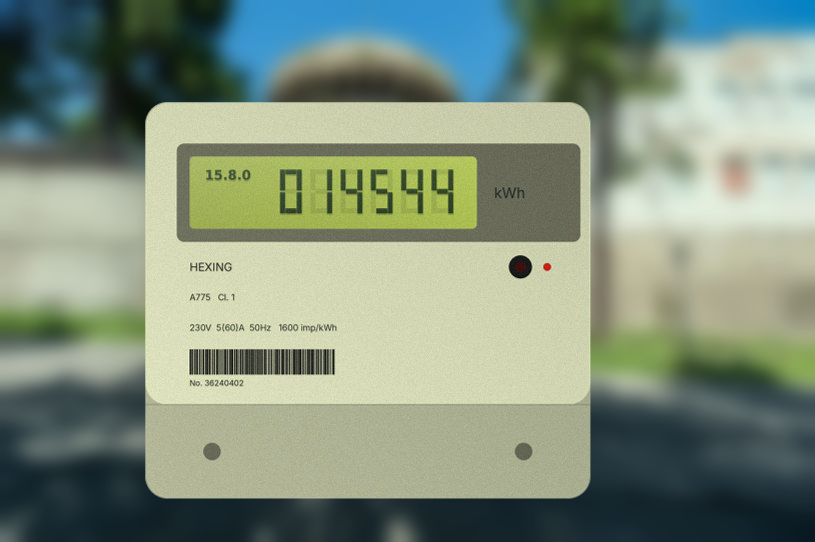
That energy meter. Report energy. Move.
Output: 14544 kWh
